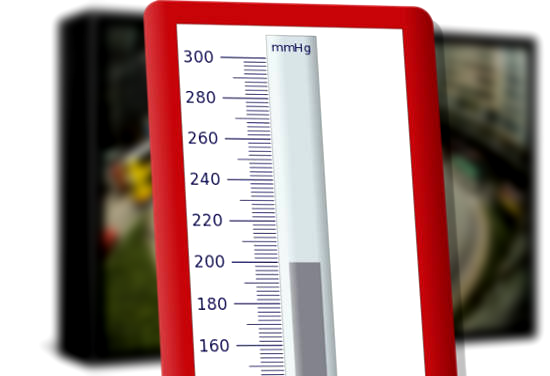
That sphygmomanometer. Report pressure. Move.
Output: 200 mmHg
